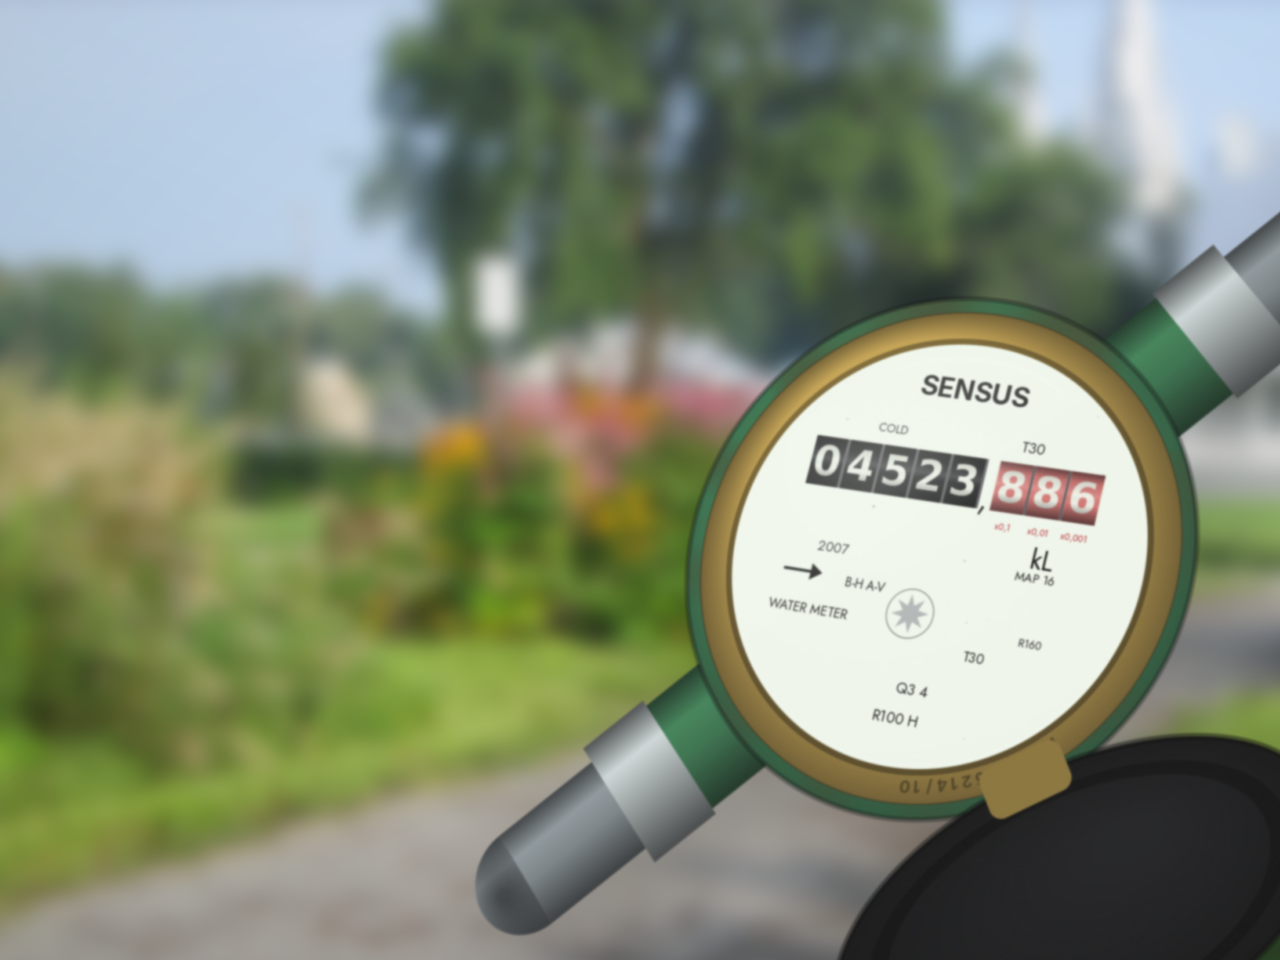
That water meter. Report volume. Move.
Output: 4523.886 kL
